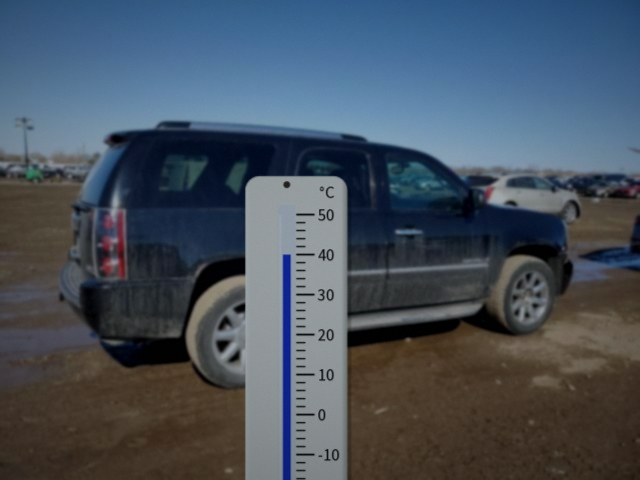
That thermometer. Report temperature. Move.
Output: 40 °C
